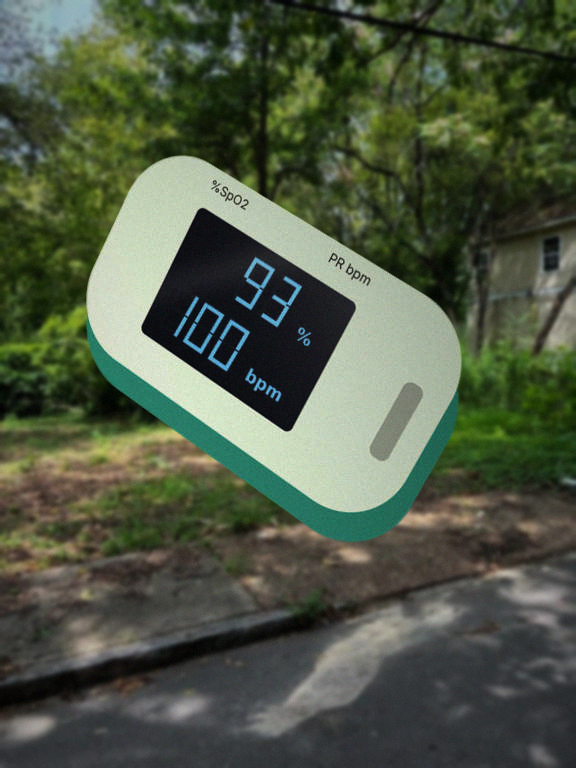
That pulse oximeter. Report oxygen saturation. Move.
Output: 93 %
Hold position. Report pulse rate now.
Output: 100 bpm
